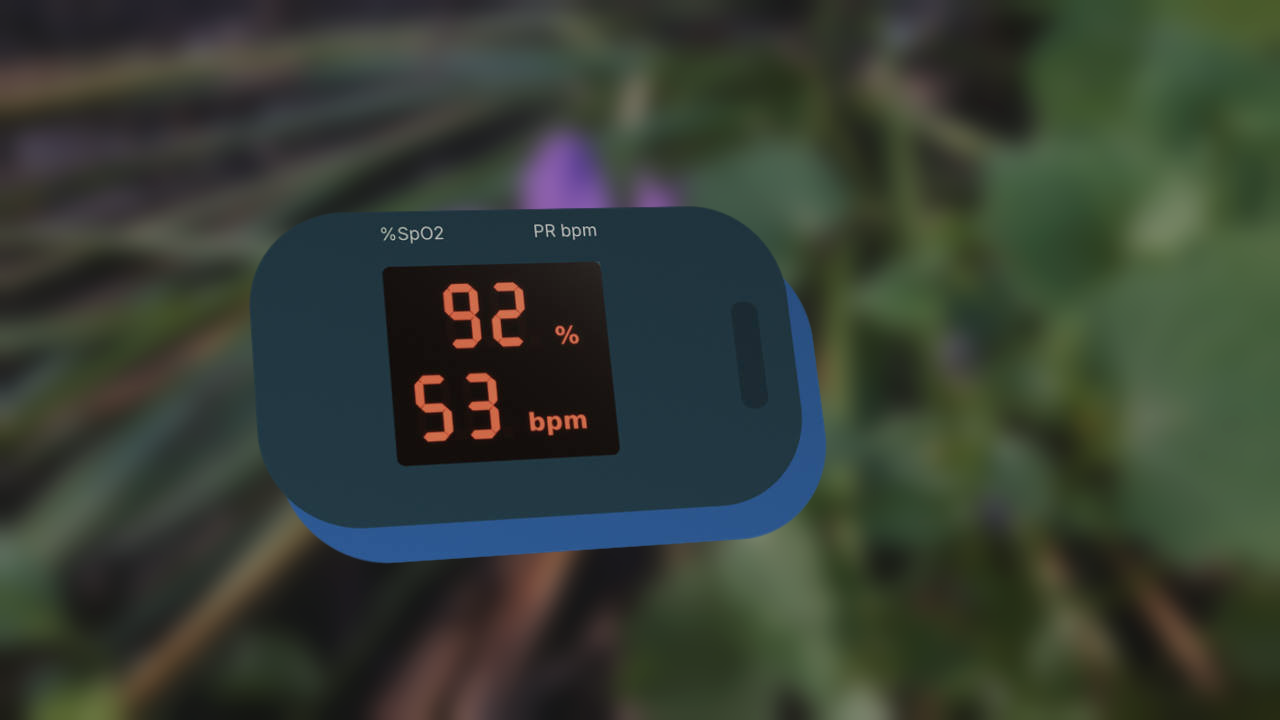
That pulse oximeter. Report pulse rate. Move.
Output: 53 bpm
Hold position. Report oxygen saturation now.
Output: 92 %
